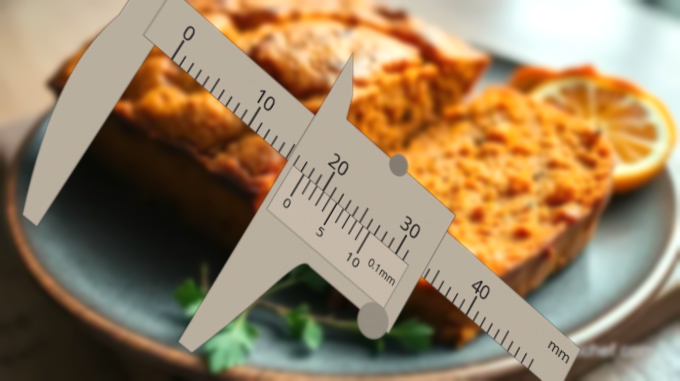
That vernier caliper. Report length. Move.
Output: 17.4 mm
